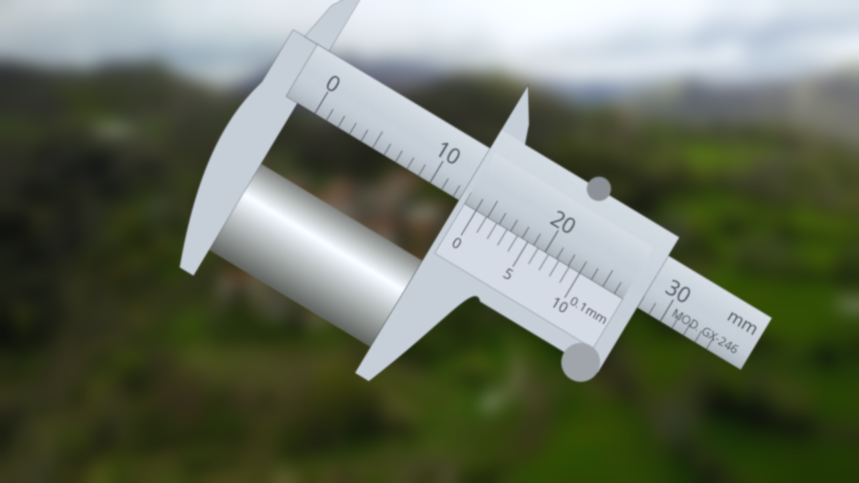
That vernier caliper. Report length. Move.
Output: 14.0 mm
